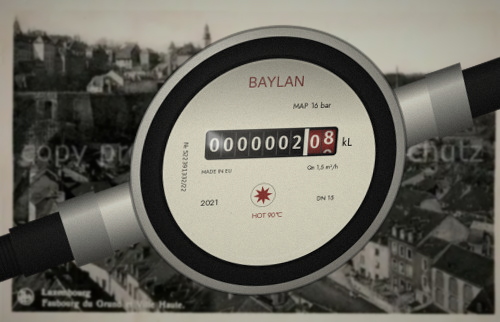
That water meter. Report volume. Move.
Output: 2.08 kL
